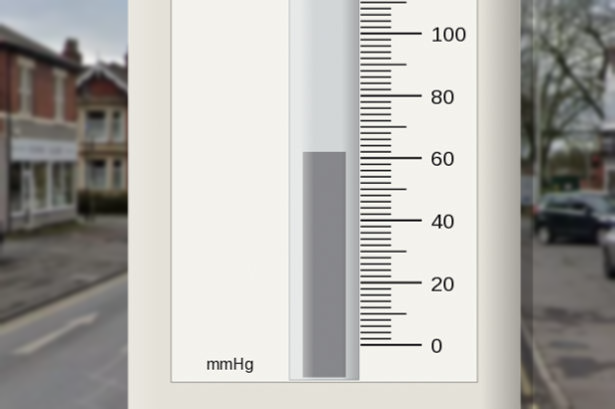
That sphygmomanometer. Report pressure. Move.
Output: 62 mmHg
